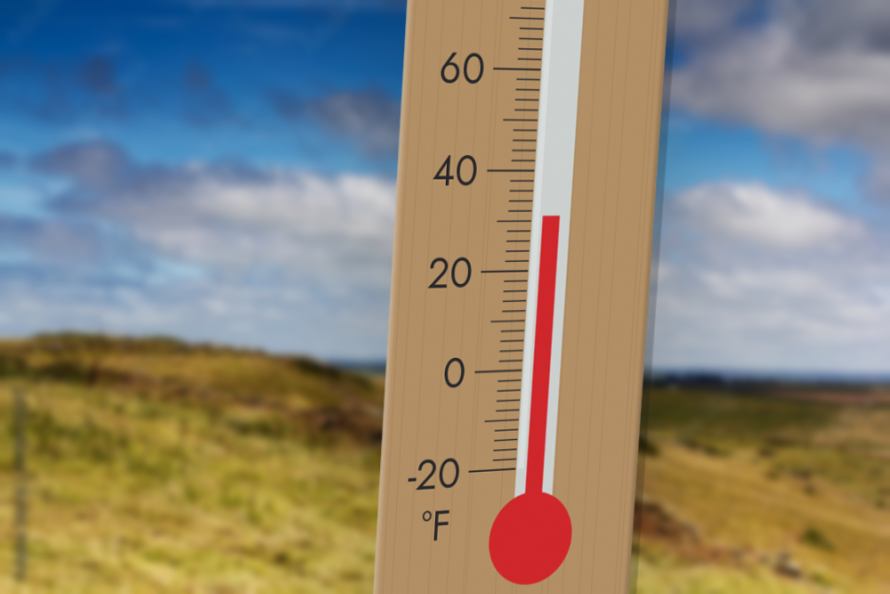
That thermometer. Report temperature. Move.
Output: 31 °F
